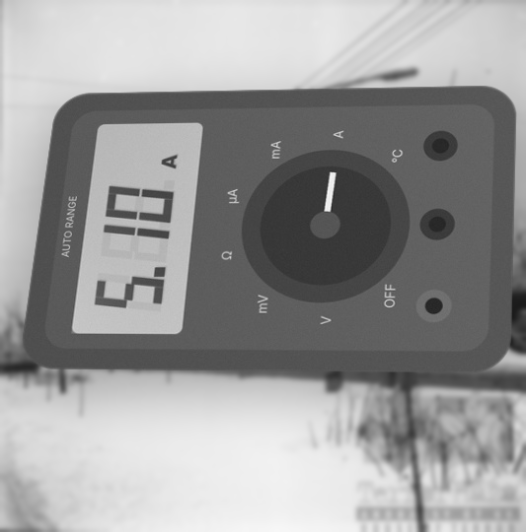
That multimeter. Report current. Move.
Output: 5.10 A
